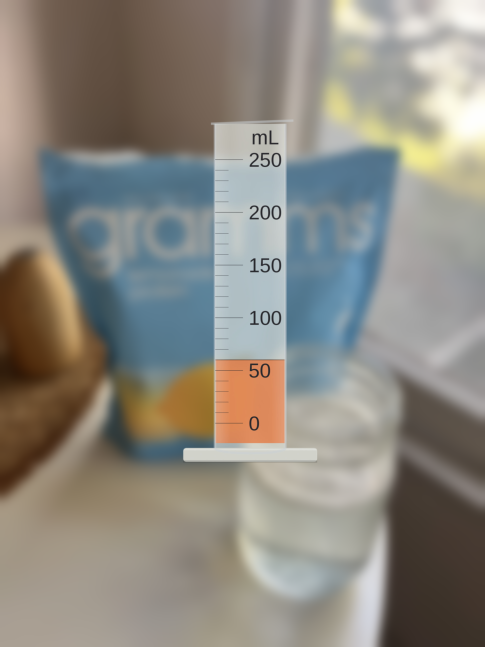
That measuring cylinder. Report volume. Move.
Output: 60 mL
